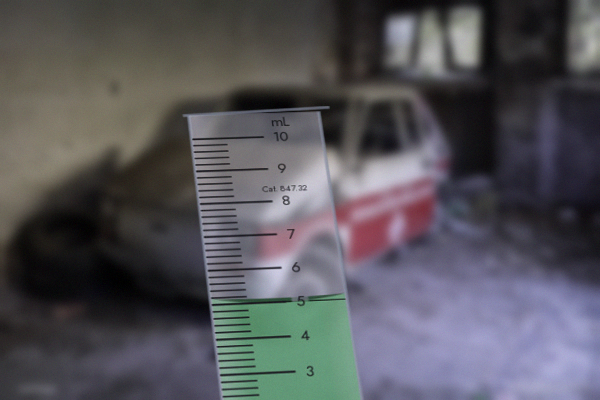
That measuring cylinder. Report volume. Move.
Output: 5 mL
